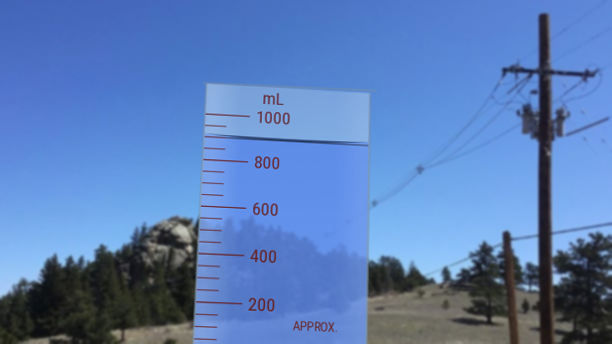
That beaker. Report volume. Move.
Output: 900 mL
